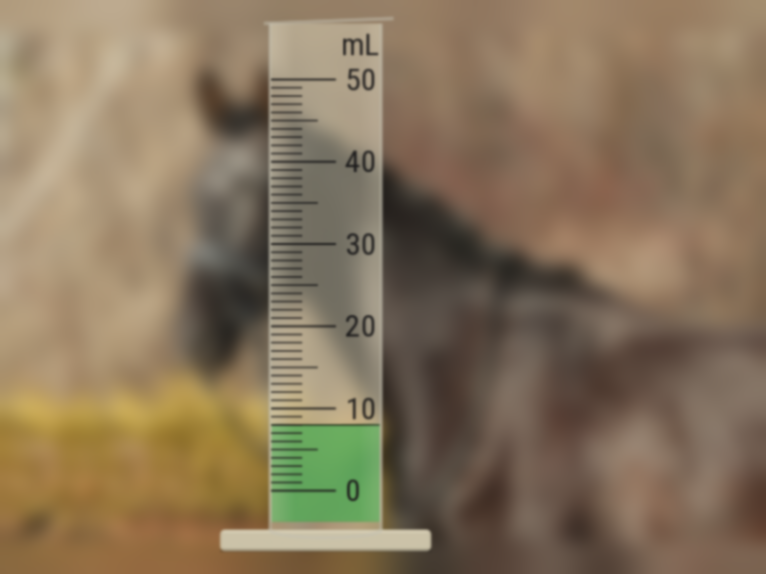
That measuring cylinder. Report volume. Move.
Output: 8 mL
